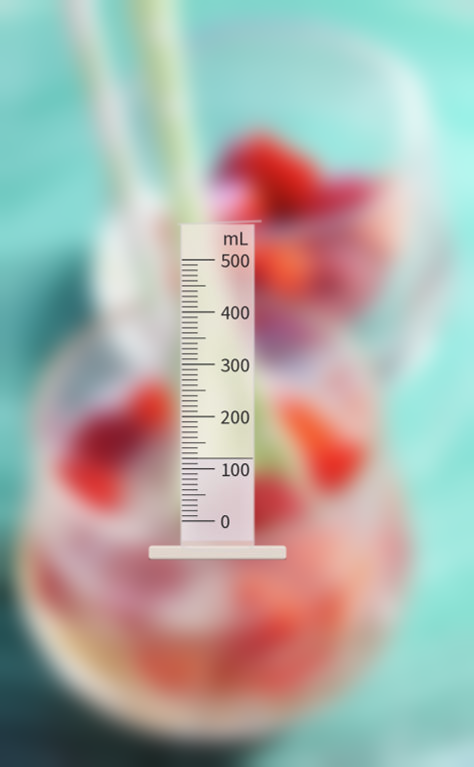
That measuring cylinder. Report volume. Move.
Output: 120 mL
